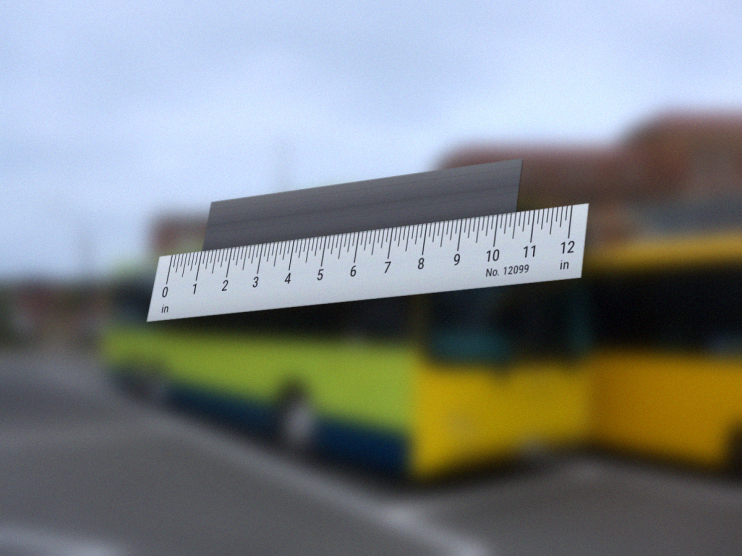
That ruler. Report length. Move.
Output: 9.5 in
